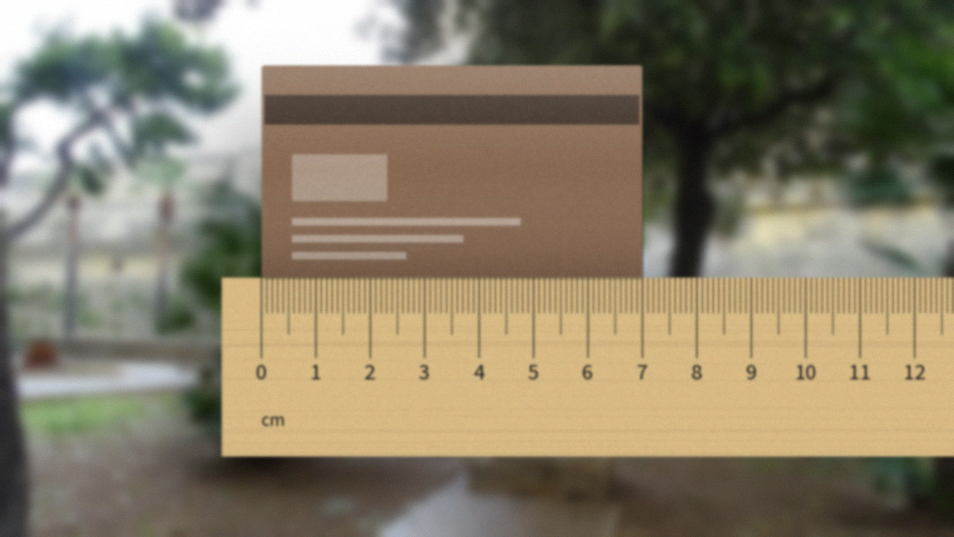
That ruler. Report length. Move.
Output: 7 cm
